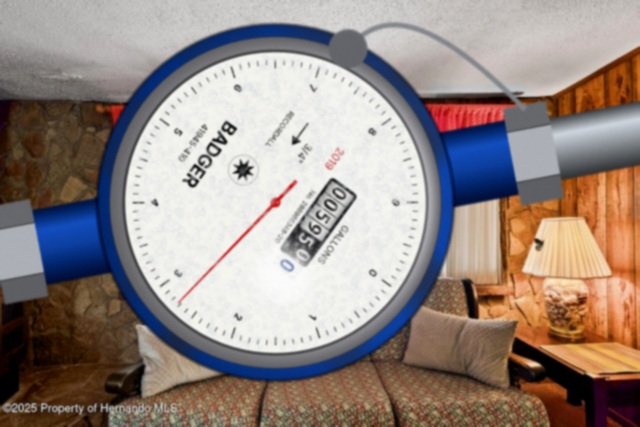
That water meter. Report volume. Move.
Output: 59502.7 gal
